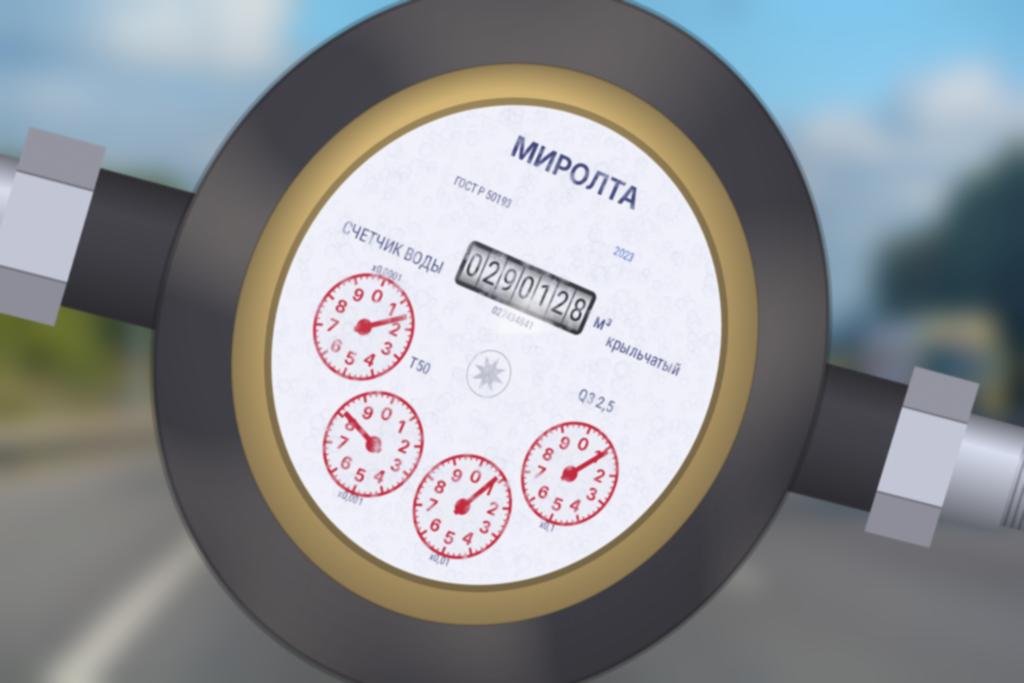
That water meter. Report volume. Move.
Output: 290128.1081 m³
